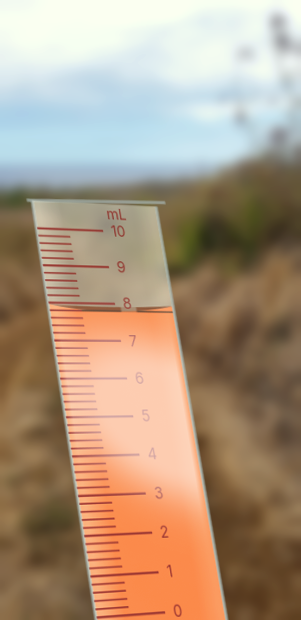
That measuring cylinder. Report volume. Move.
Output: 7.8 mL
